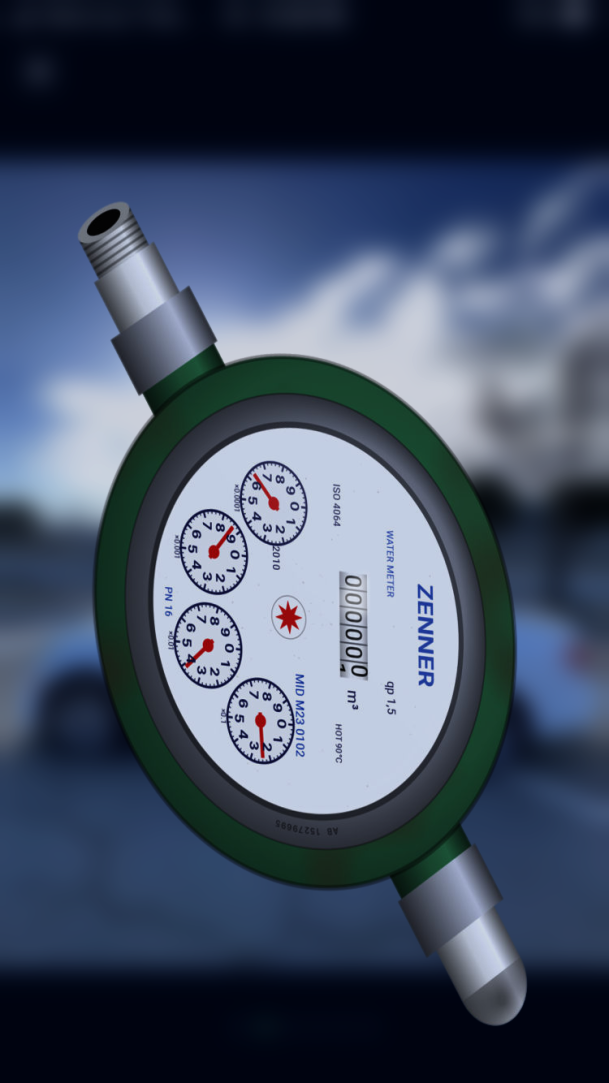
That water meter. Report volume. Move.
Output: 0.2386 m³
